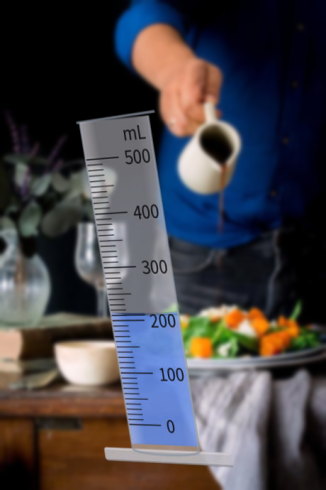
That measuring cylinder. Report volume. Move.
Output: 210 mL
